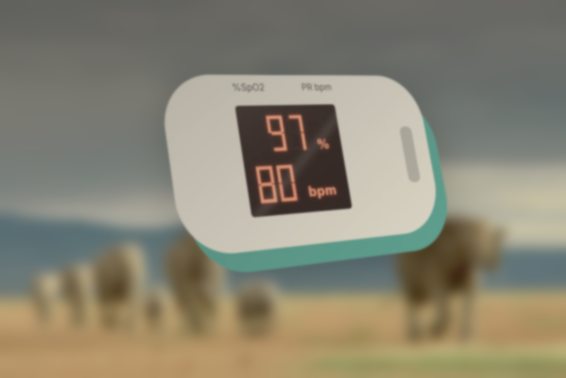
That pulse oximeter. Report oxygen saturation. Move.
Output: 97 %
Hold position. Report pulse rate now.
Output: 80 bpm
